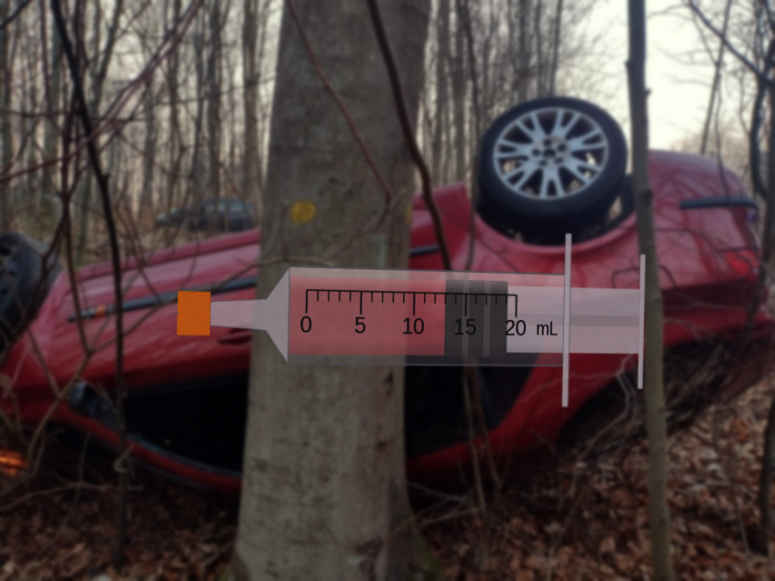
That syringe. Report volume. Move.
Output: 13 mL
